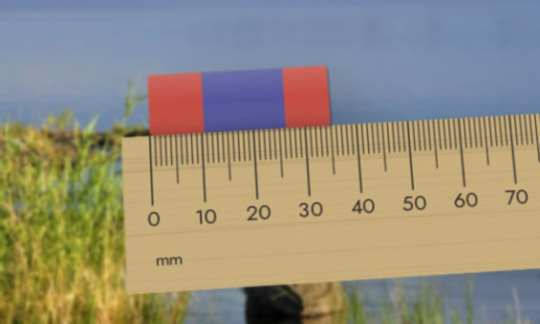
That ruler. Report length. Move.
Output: 35 mm
